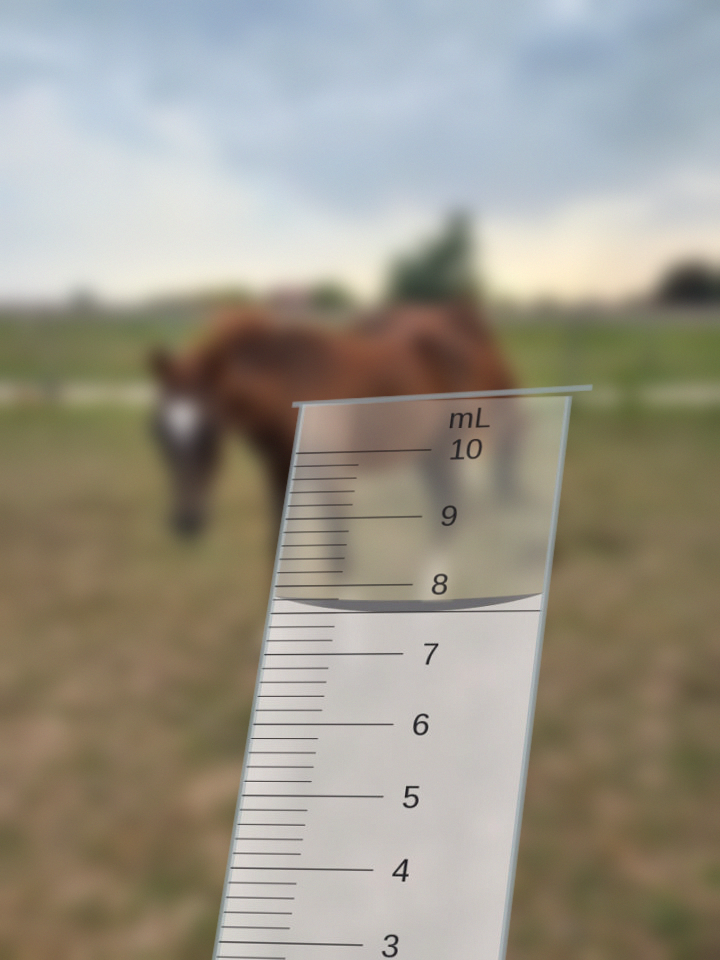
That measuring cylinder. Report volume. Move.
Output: 7.6 mL
